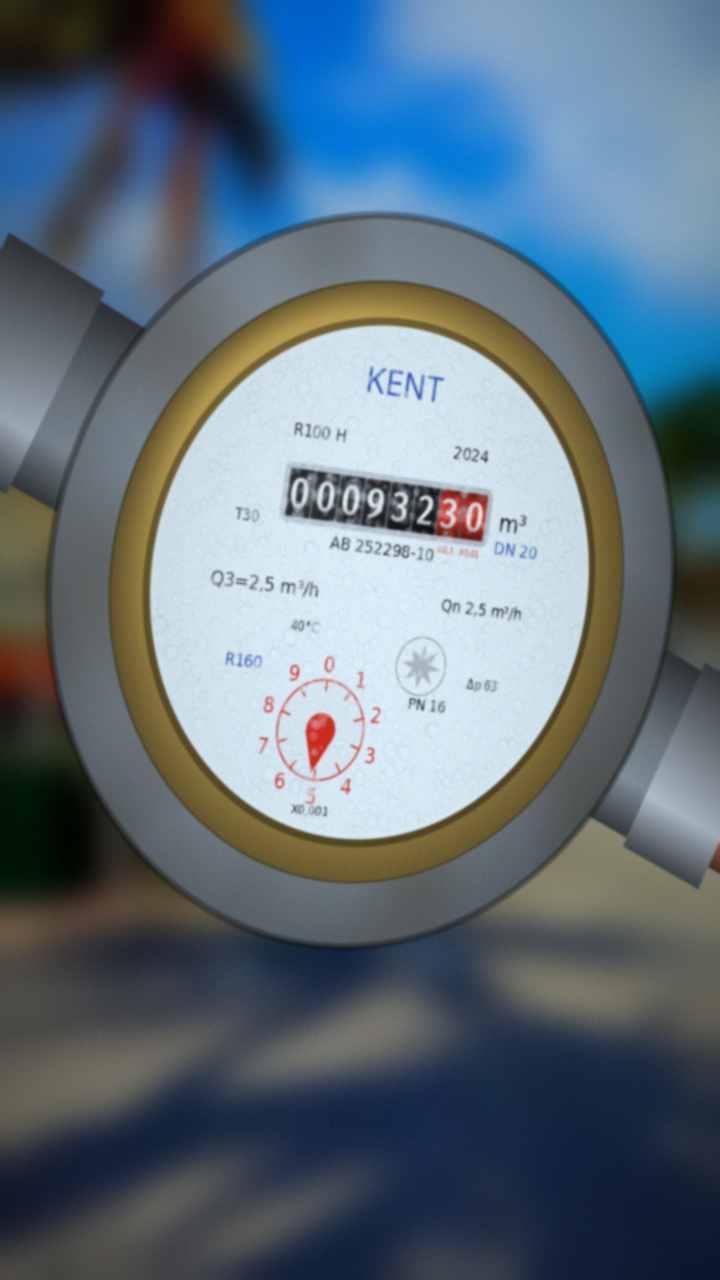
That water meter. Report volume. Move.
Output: 932.305 m³
